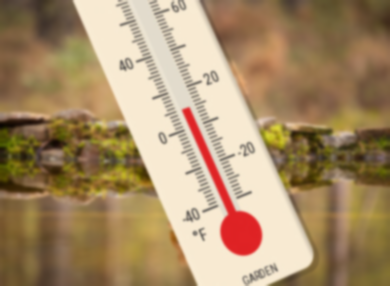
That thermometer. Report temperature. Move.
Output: 10 °F
